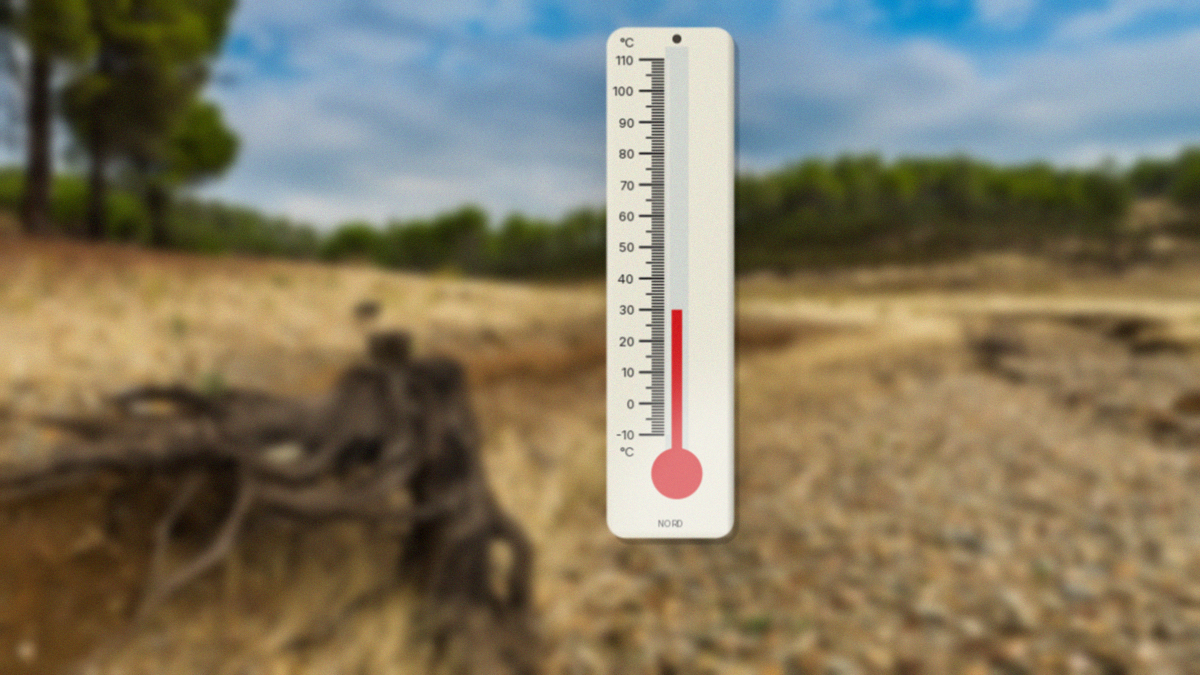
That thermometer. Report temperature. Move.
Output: 30 °C
